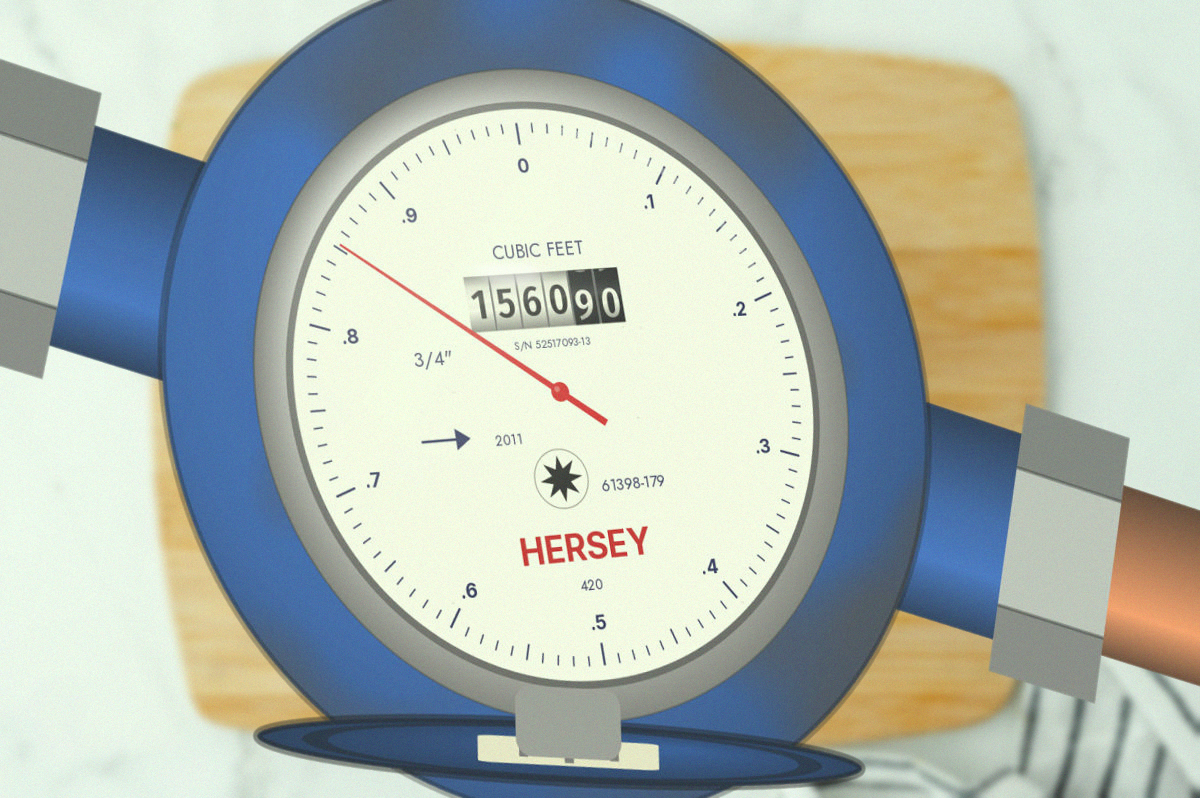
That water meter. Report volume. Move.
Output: 156089.85 ft³
